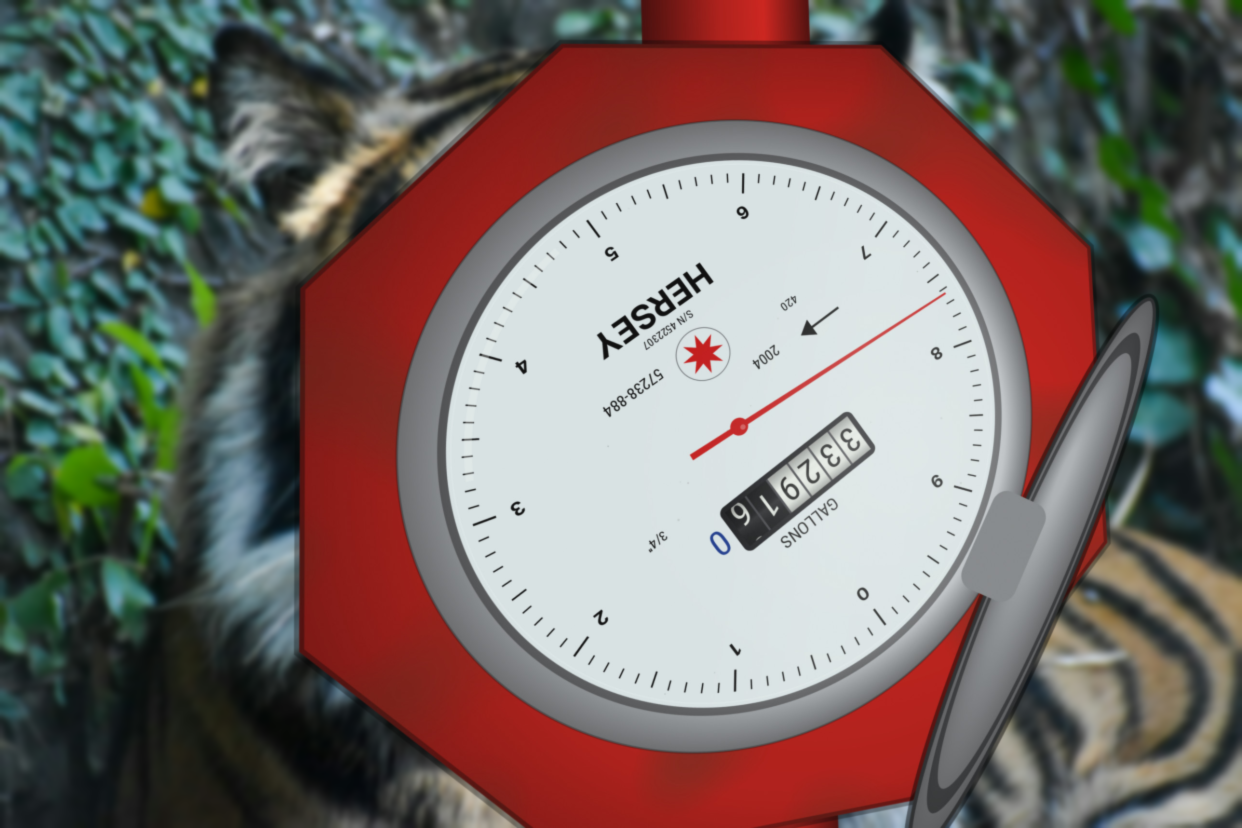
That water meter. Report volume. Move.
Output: 3329157.6 gal
